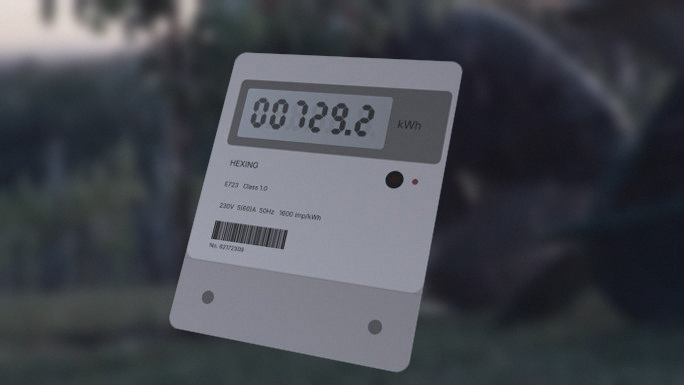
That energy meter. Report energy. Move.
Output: 729.2 kWh
